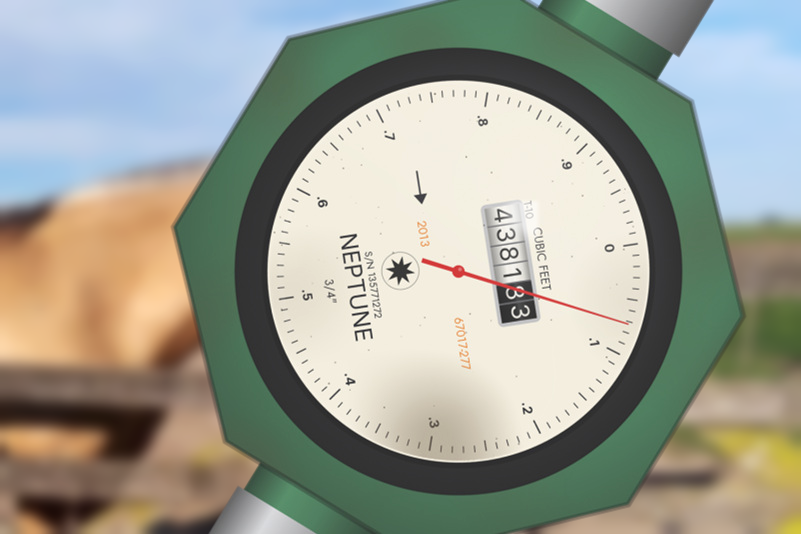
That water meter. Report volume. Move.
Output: 438183.07 ft³
